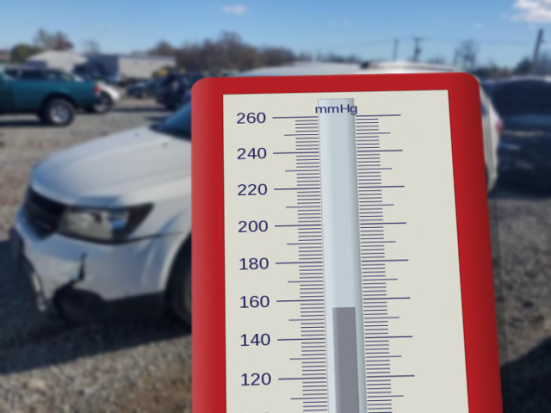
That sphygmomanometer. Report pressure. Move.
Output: 156 mmHg
